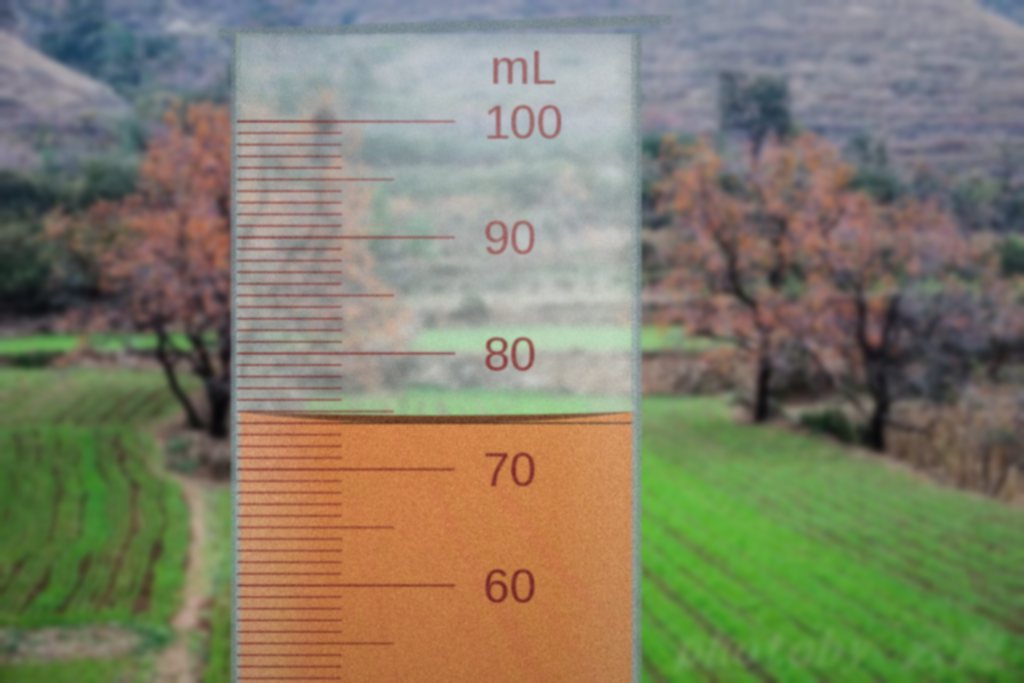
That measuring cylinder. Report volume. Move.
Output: 74 mL
